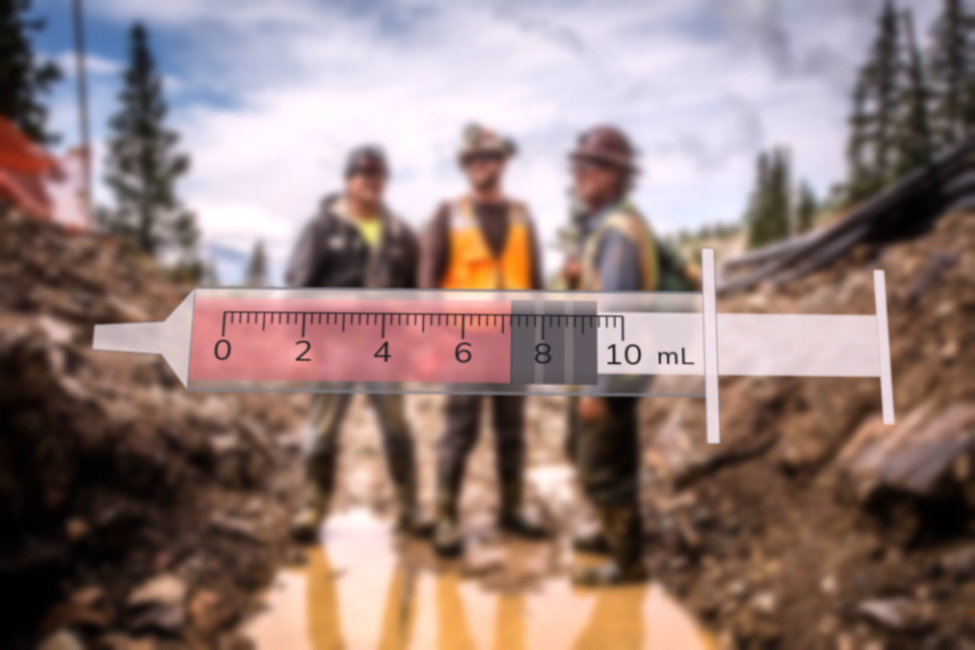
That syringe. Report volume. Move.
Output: 7.2 mL
